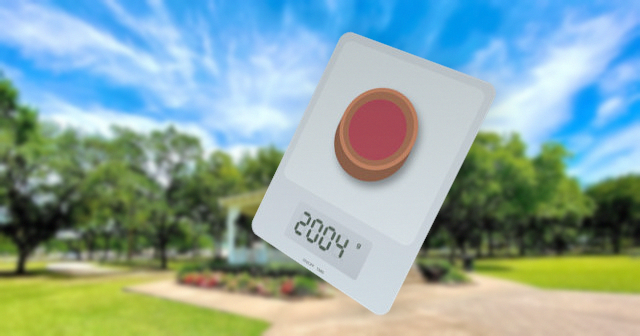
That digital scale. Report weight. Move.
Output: 2004 g
